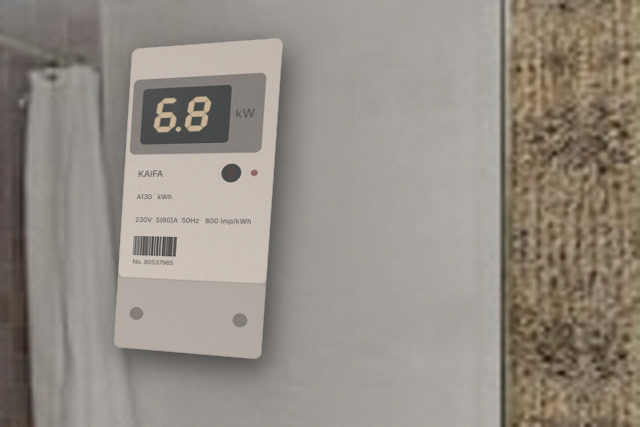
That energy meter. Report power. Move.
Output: 6.8 kW
